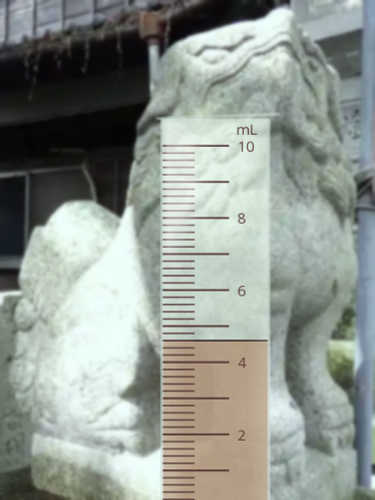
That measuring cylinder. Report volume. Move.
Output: 4.6 mL
